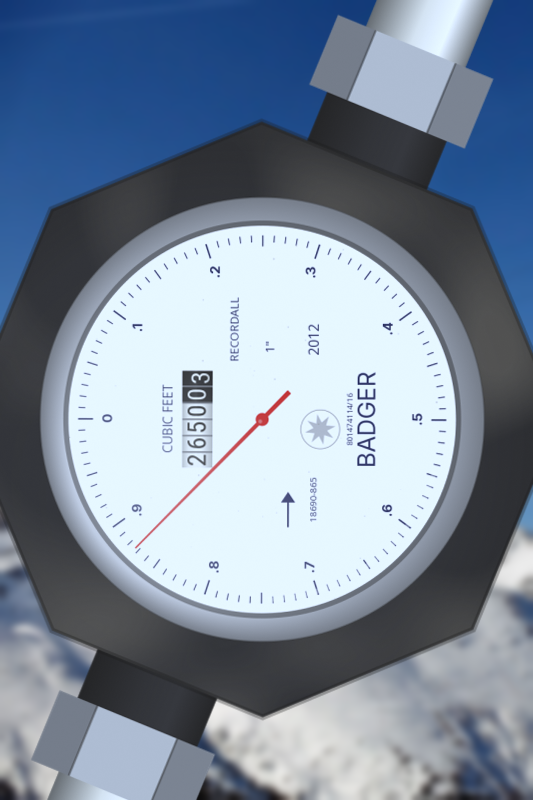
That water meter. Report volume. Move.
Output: 265002.87 ft³
